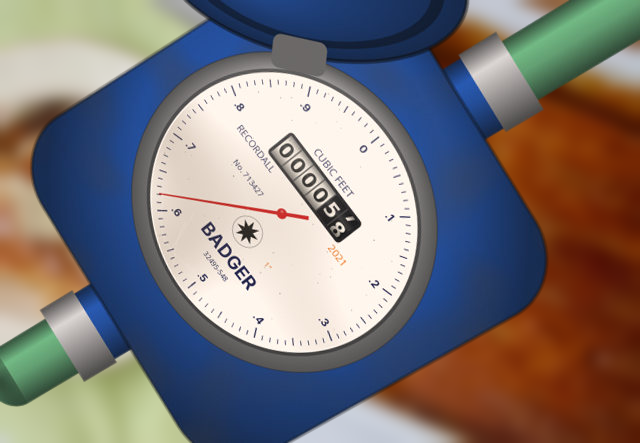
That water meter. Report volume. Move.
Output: 57.62 ft³
